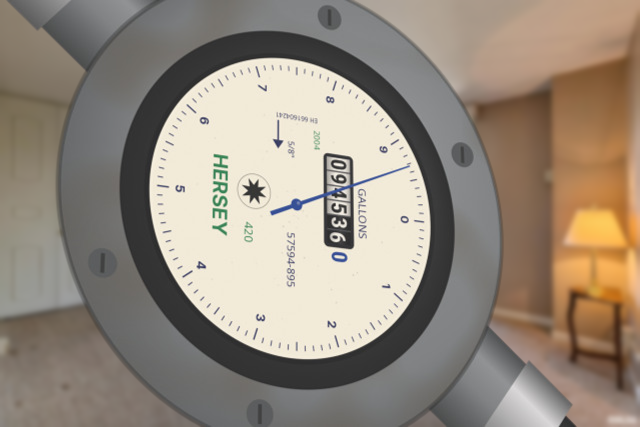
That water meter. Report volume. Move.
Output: 945359.3 gal
